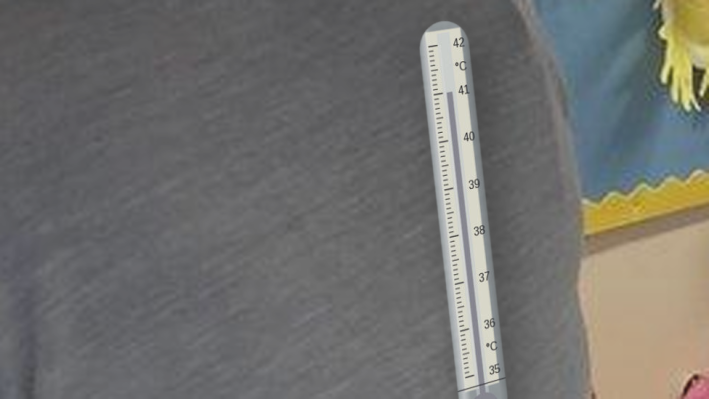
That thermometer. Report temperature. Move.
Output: 41 °C
